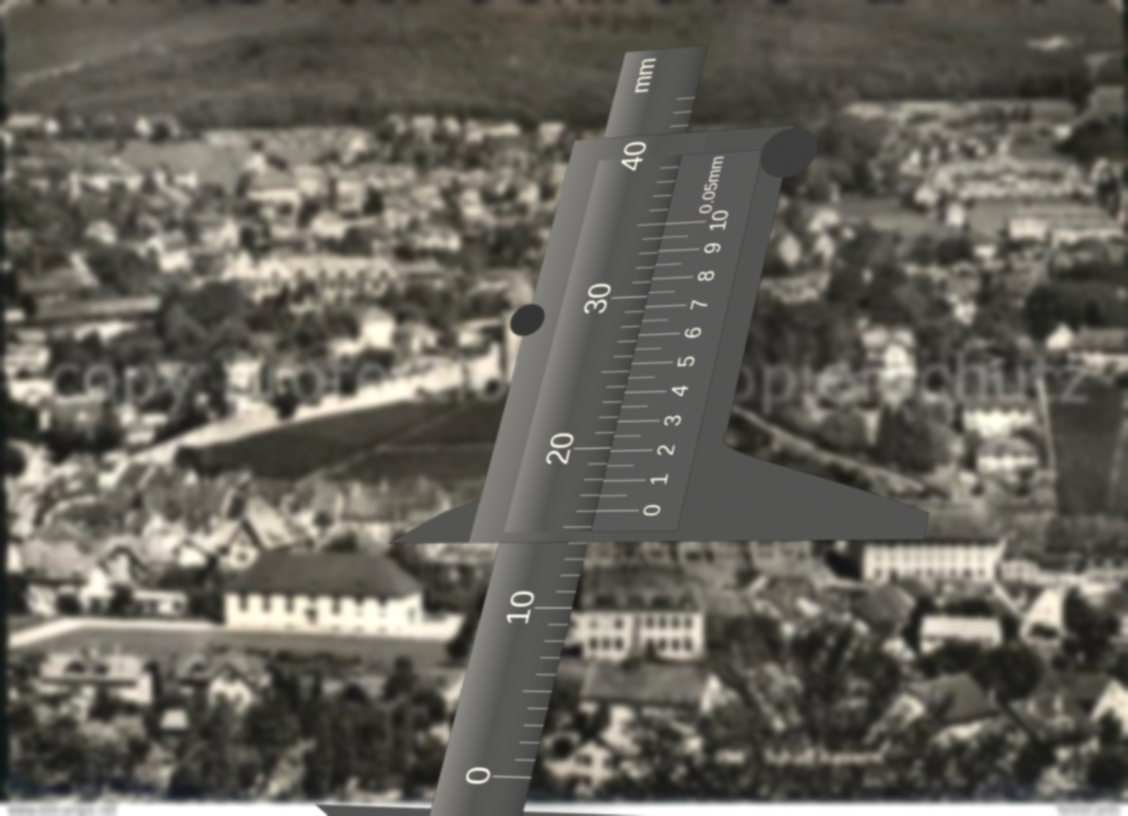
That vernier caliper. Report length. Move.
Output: 16.0 mm
